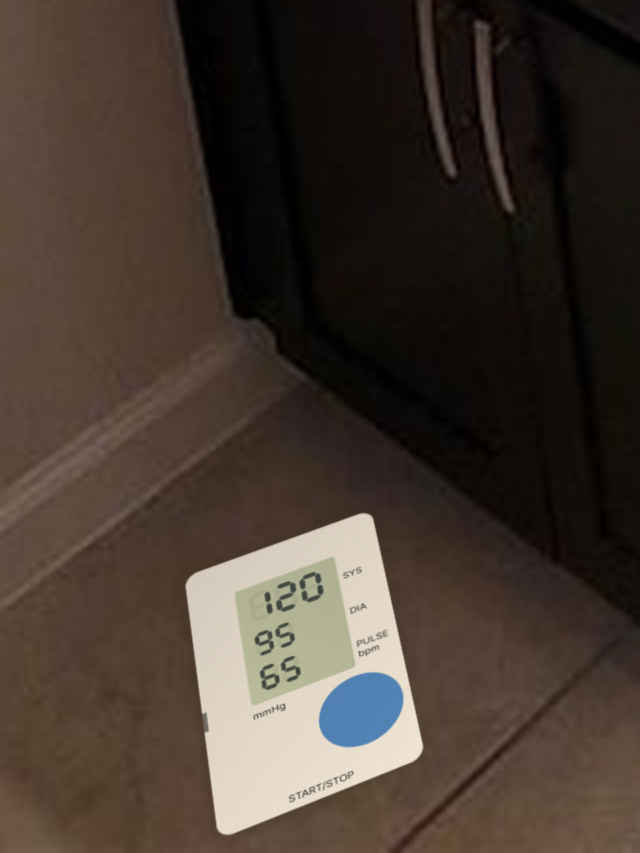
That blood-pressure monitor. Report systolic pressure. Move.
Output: 120 mmHg
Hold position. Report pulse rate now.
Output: 65 bpm
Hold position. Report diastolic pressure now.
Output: 95 mmHg
